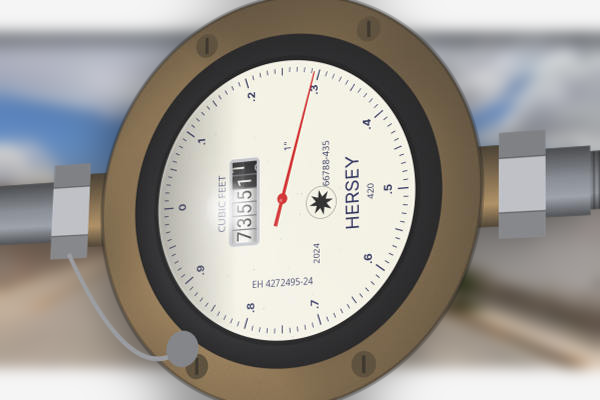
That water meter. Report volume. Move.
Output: 735511.29 ft³
